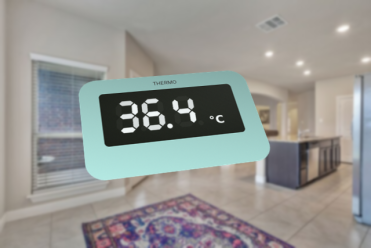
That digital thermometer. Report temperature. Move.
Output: 36.4 °C
